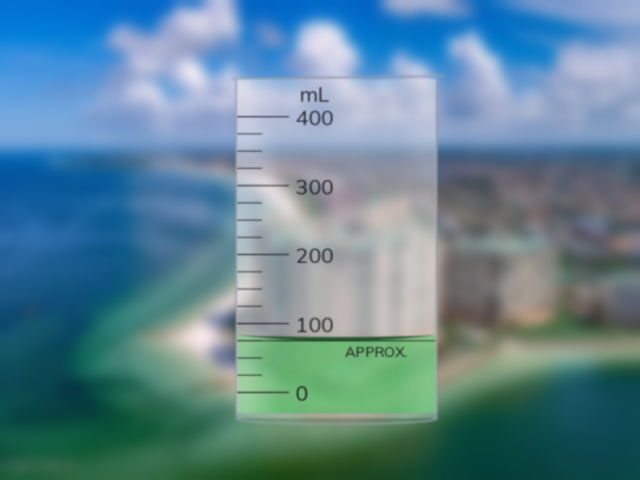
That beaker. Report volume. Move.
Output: 75 mL
